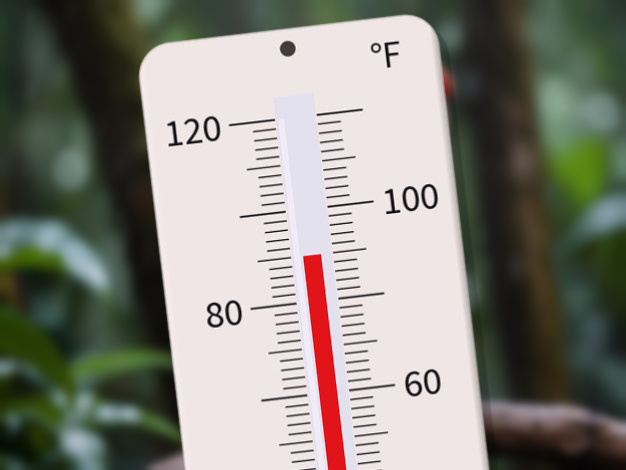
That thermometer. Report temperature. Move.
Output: 90 °F
